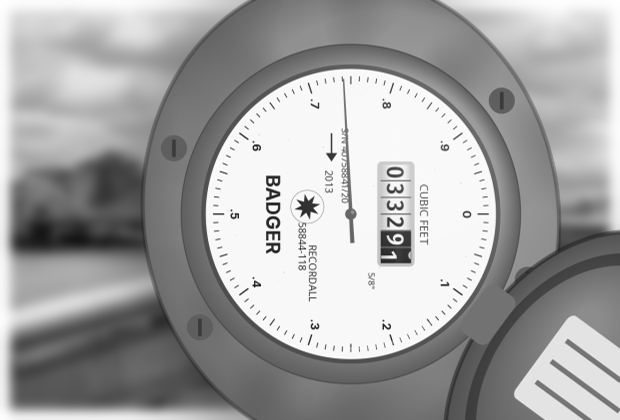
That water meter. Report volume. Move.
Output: 33290.74 ft³
